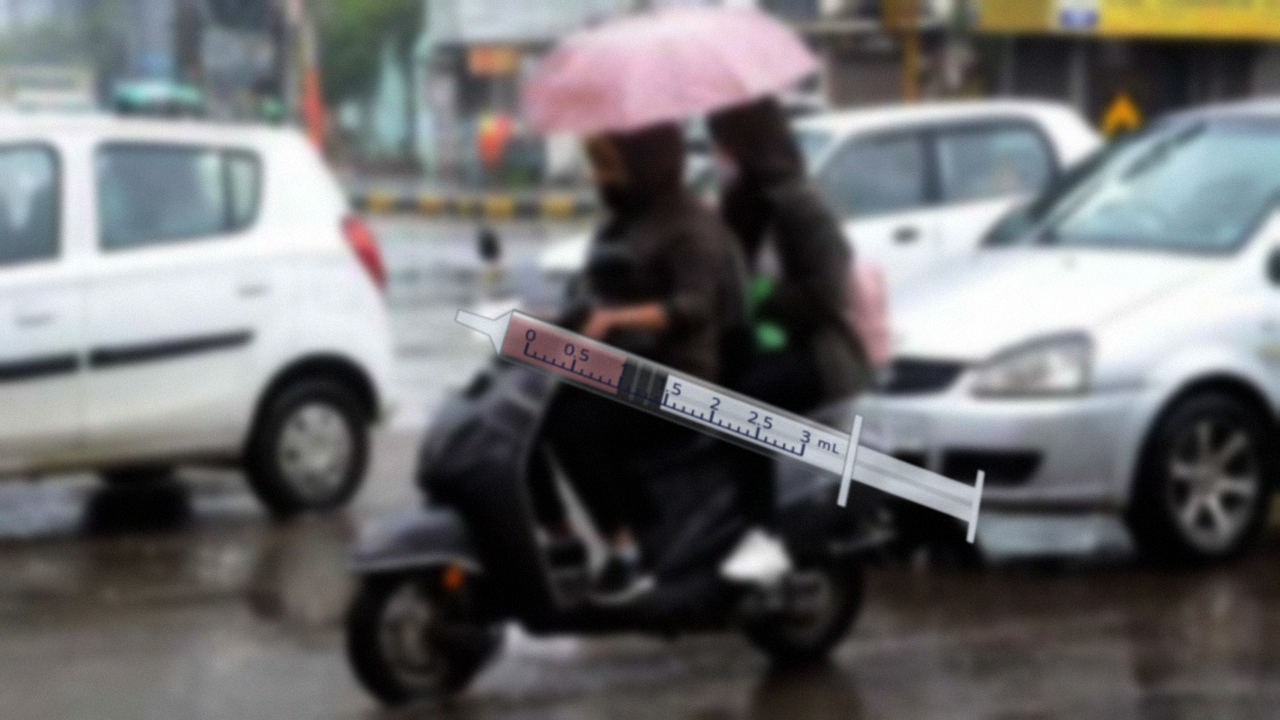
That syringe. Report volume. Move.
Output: 1 mL
